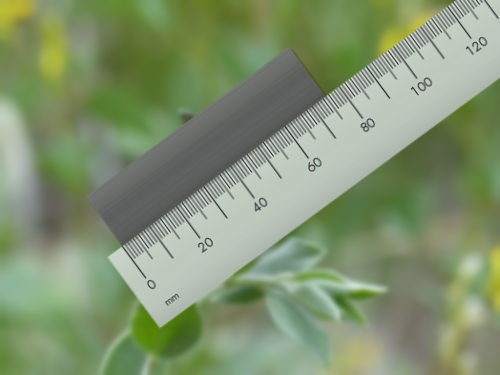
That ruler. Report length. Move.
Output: 75 mm
